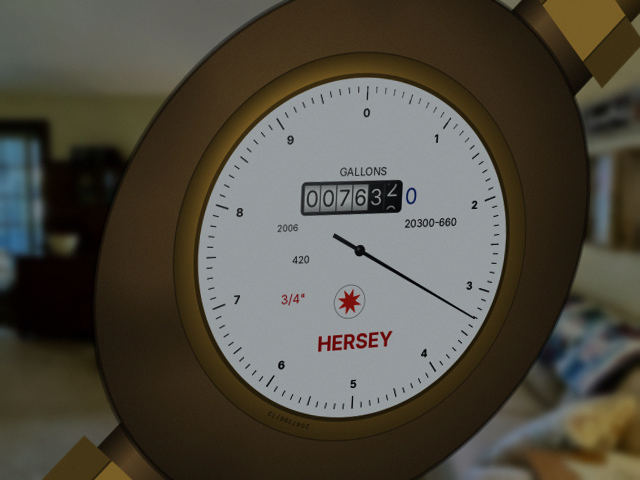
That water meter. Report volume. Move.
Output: 76323.3 gal
